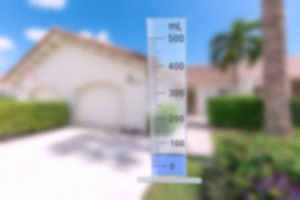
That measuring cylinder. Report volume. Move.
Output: 50 mL
